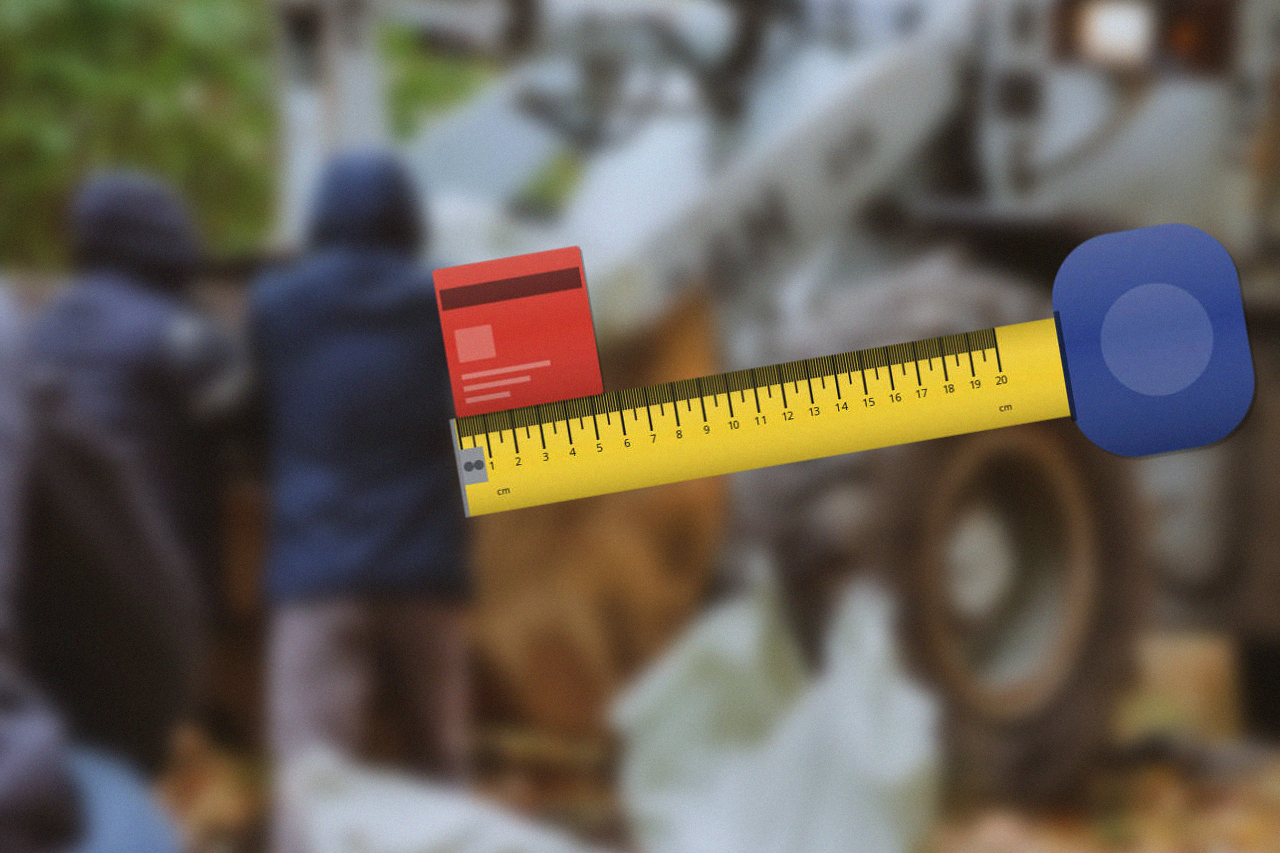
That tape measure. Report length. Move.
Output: 5.5 cm
